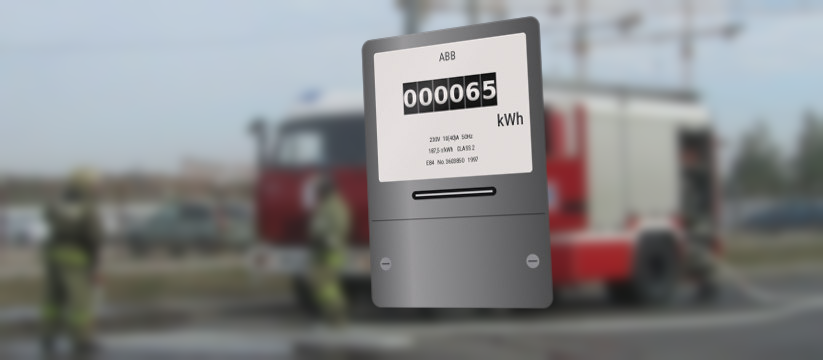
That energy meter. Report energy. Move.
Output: 65 kWh
